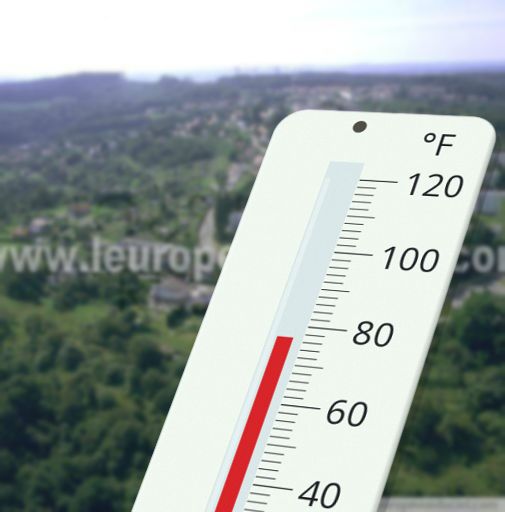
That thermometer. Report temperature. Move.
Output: 77 °F
